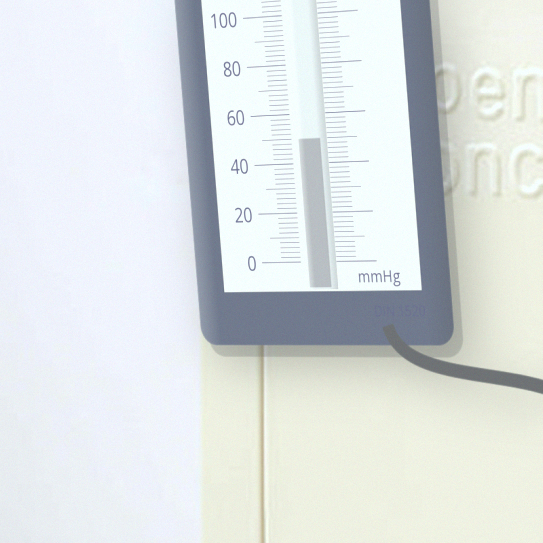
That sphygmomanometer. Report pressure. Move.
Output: 50 mmHg
